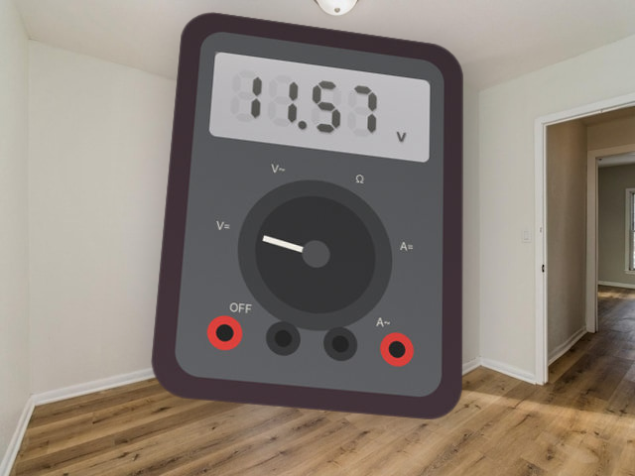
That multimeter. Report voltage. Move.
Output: 11.57 V
